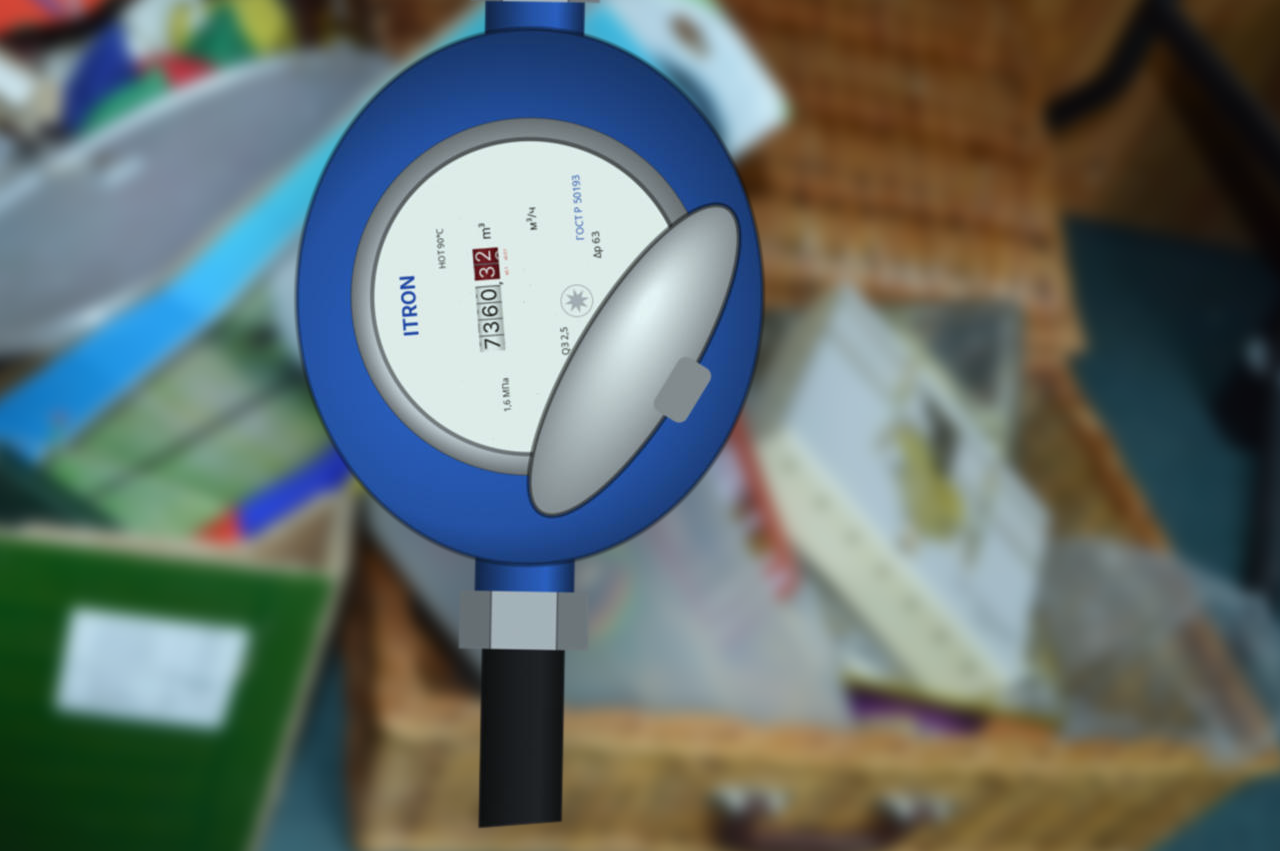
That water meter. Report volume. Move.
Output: 7360.32 m³
